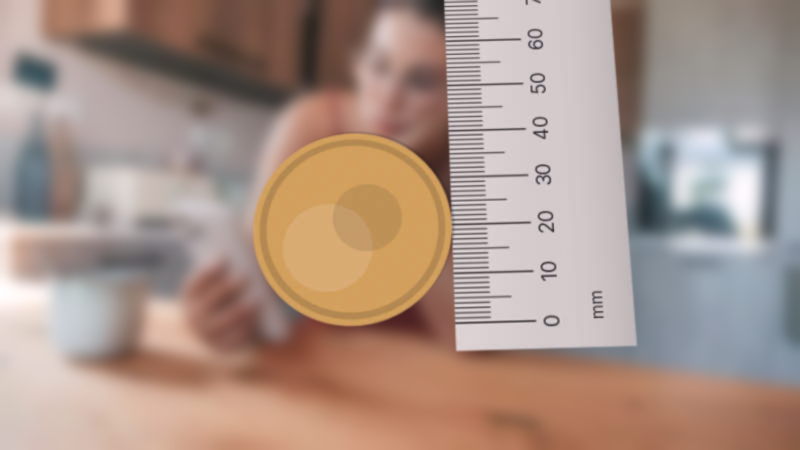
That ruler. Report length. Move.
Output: 40 mm
